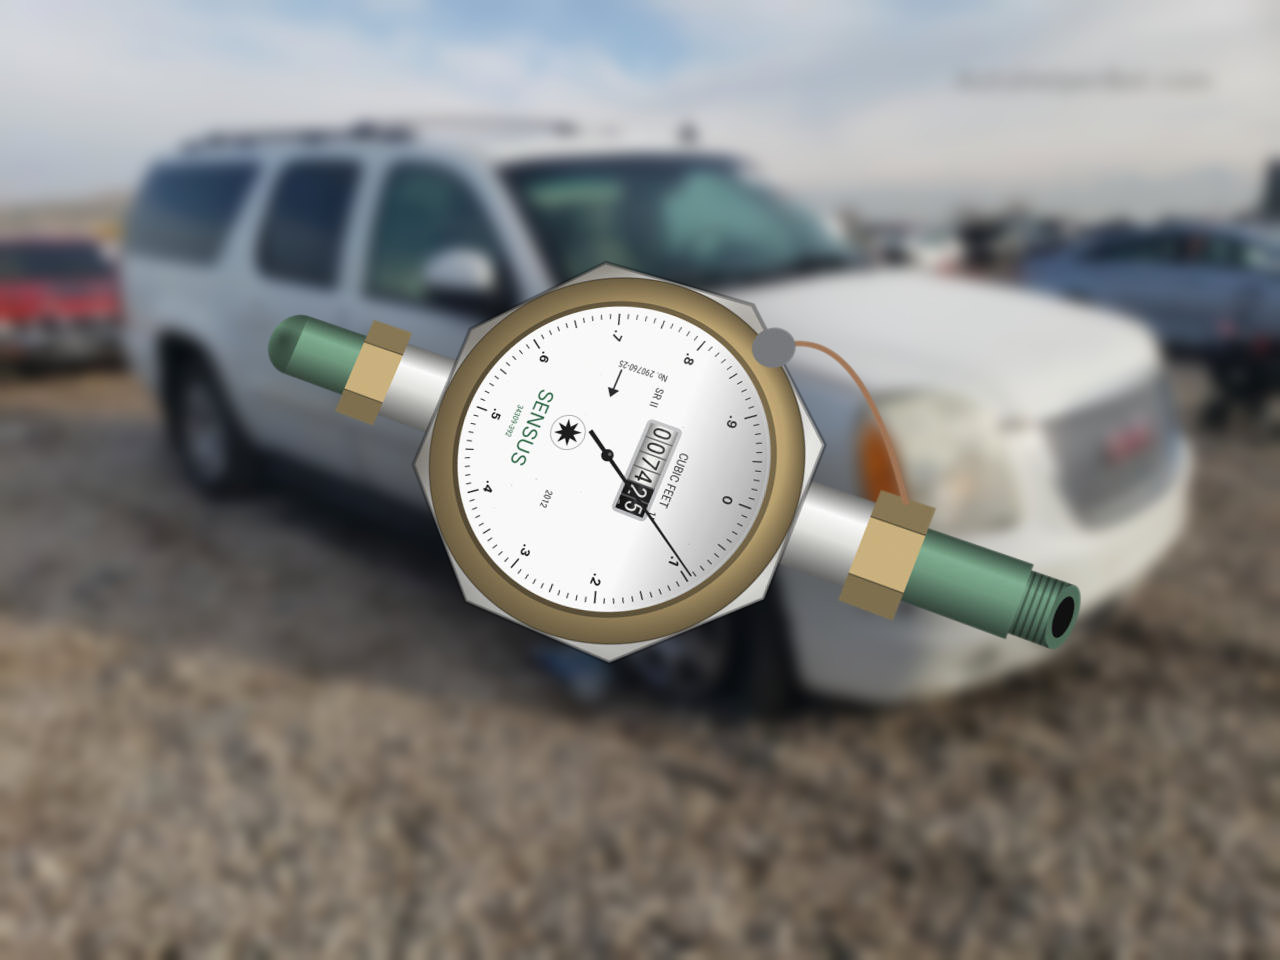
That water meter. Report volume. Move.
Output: 7425.09 ft³
